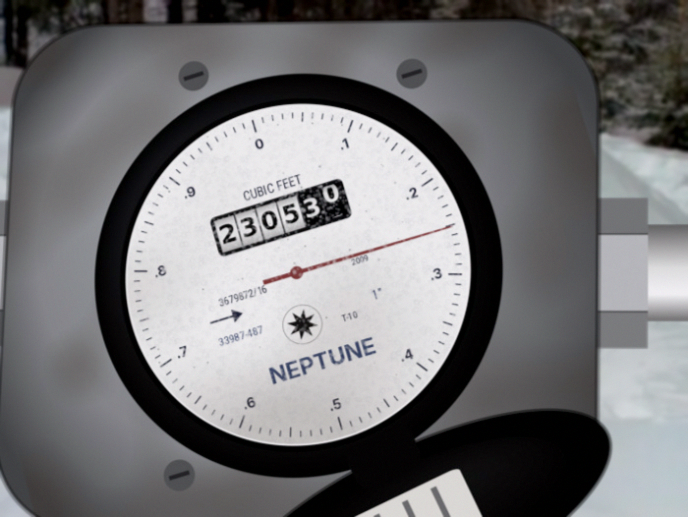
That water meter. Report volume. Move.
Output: 230530.25 ft³
